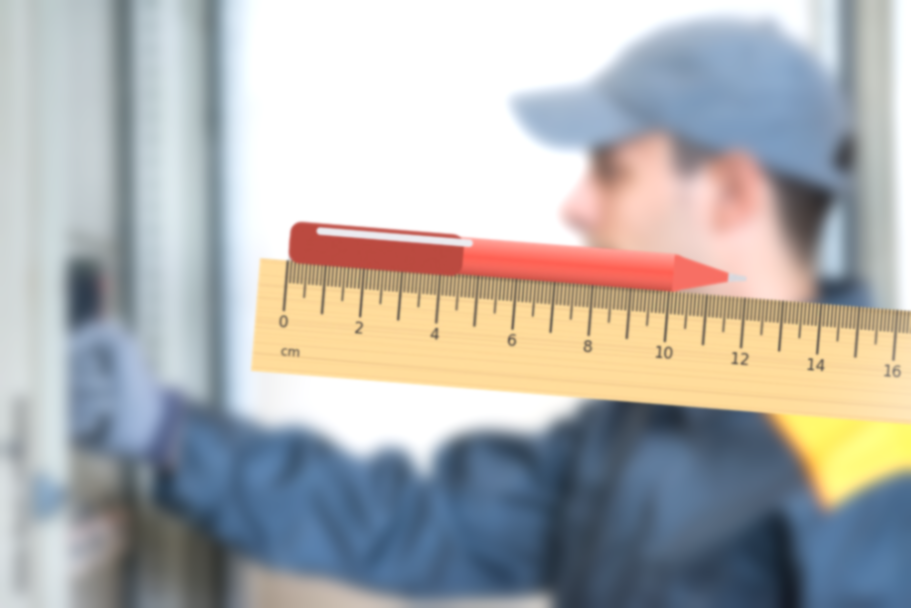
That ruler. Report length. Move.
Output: 12 cm
